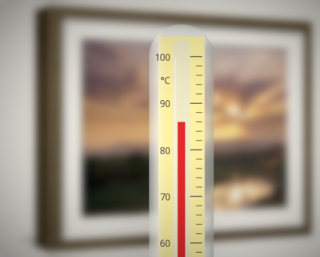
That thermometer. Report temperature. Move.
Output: 86 °C
